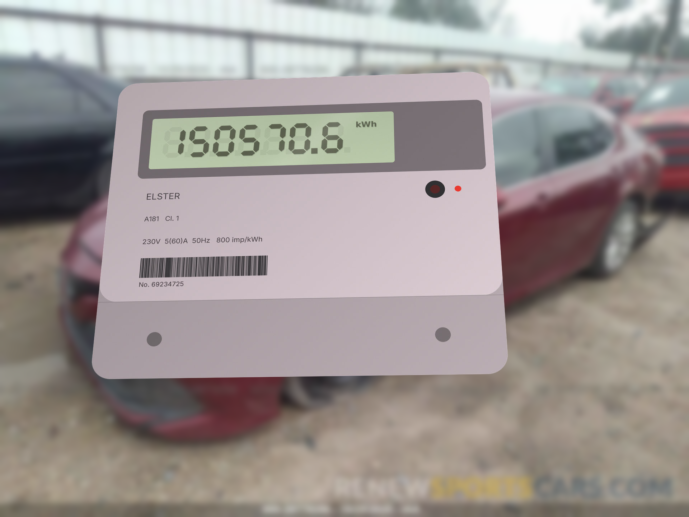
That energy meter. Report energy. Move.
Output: 150570.6 kWh
